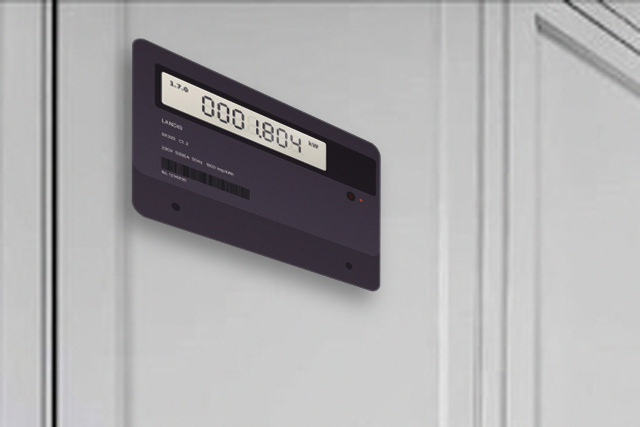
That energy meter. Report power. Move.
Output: 1.804 kW
